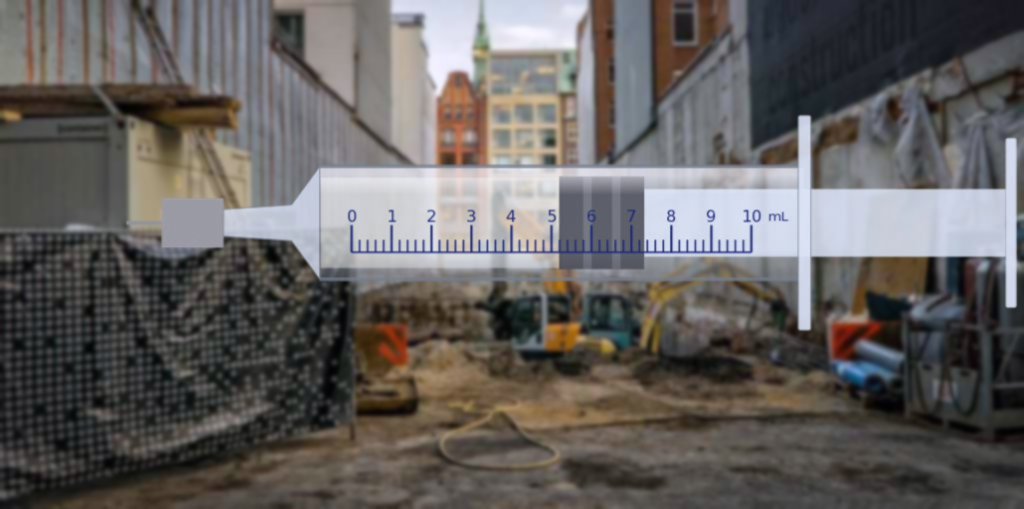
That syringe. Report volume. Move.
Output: 5.2 mL
